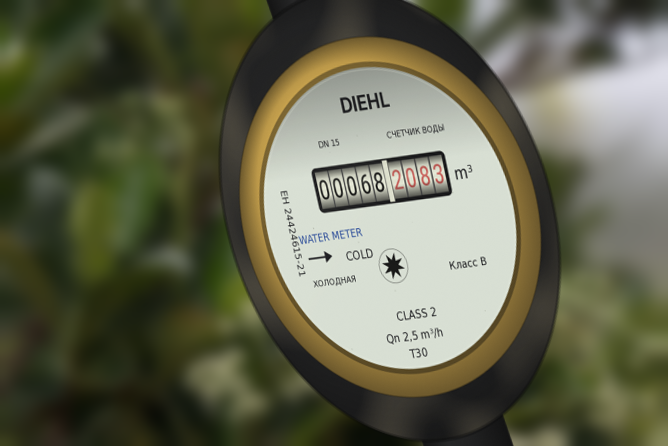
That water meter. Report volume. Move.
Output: 68.2083 m³
